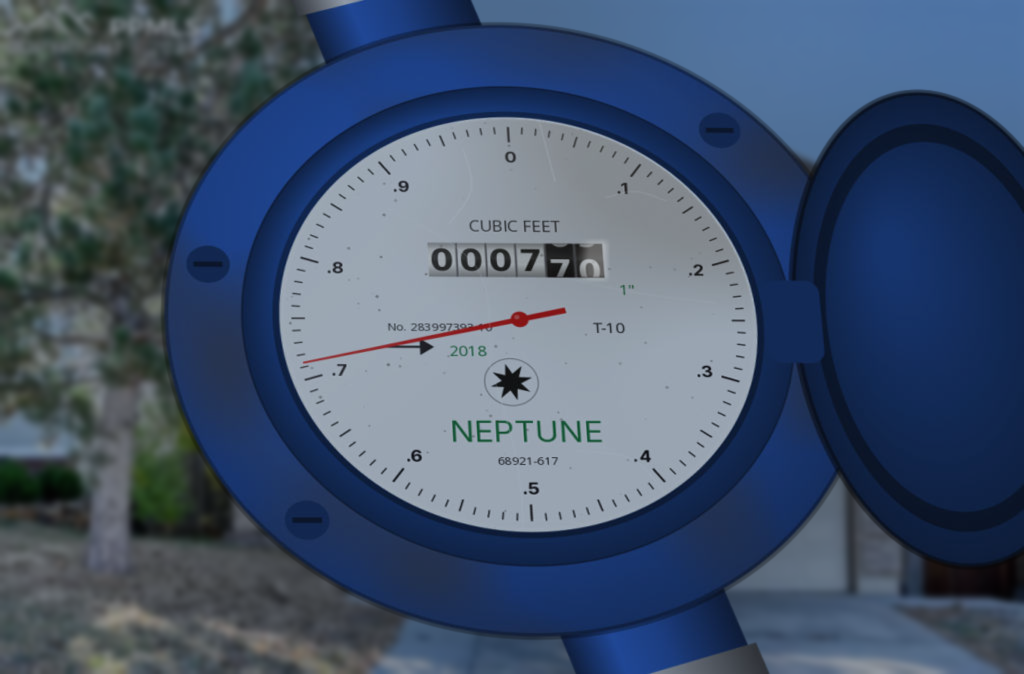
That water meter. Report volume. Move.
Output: 769.71 ft³
